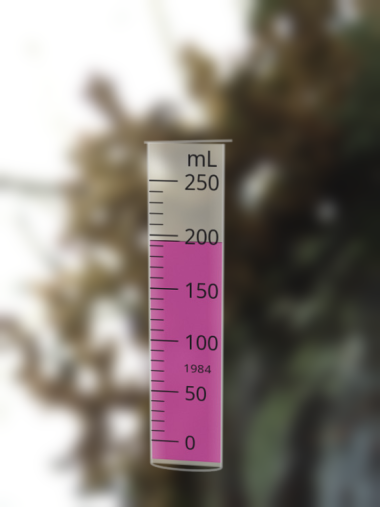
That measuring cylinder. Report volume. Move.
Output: 195 mL
